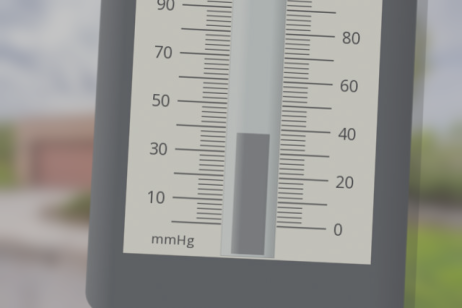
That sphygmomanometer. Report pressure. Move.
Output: 38 mmHg
